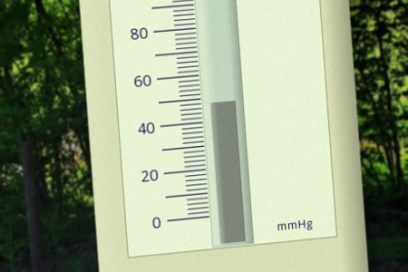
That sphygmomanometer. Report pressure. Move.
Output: 48 mmHg
